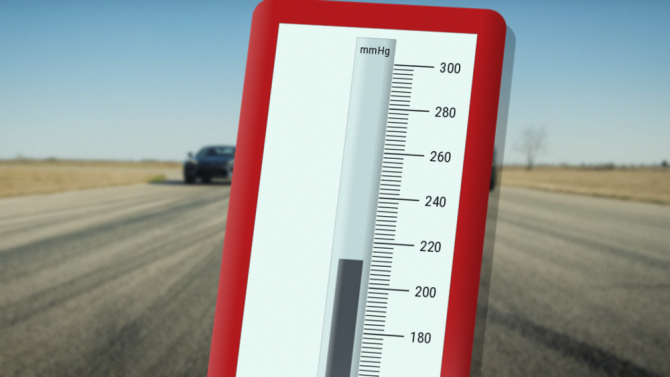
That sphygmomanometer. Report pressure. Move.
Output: 212 mmHg
